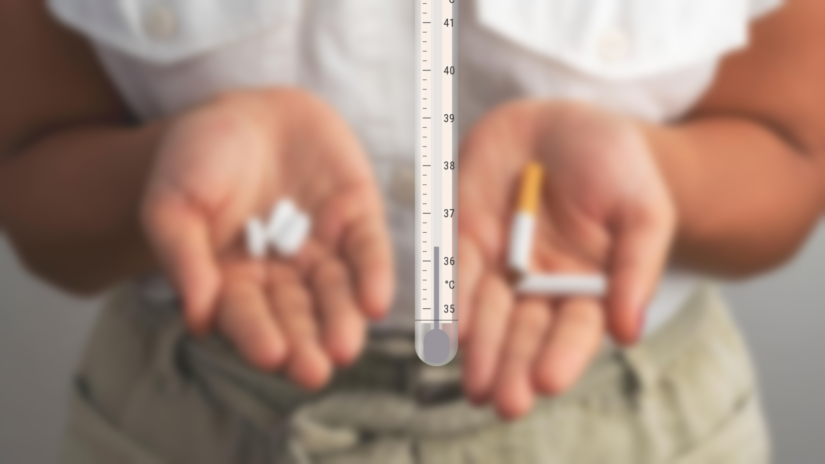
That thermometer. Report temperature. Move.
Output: 36.3 °C
